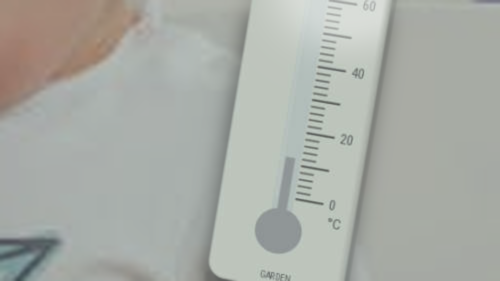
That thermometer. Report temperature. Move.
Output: 12 °C
